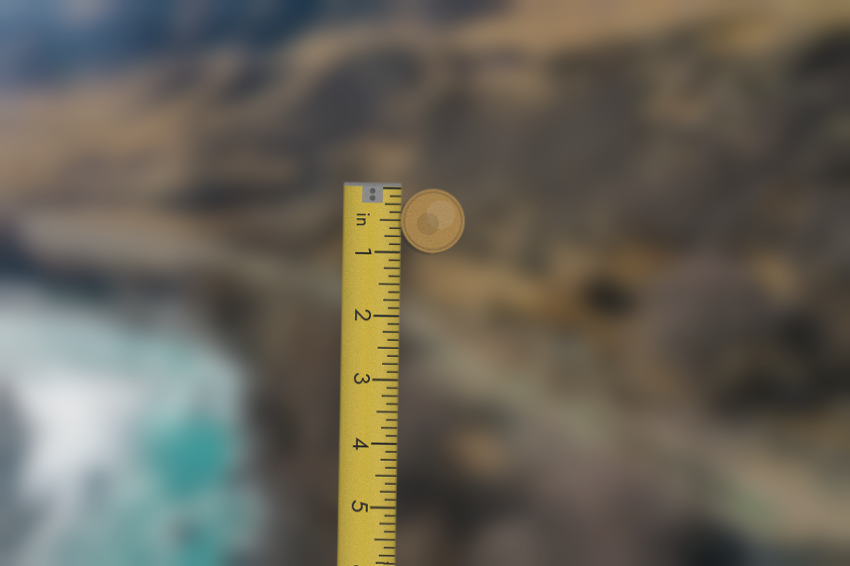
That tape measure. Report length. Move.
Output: 1 in
